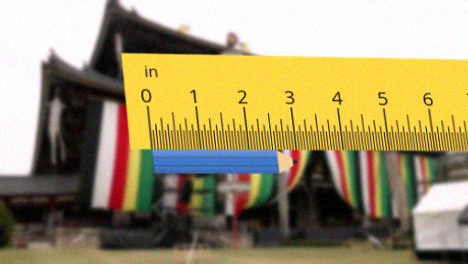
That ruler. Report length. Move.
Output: 3 in
